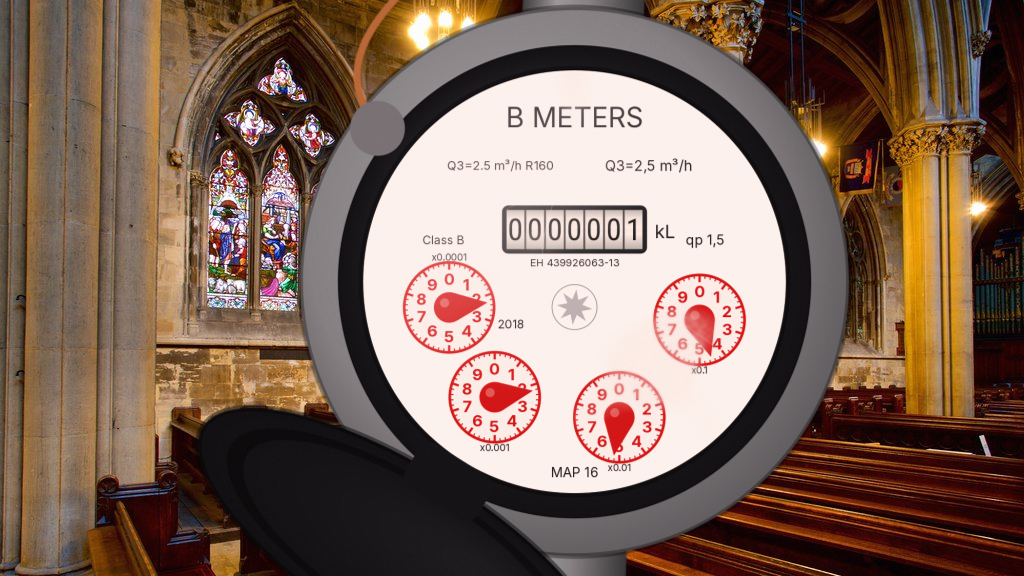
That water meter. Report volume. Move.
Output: 1.4522 kL
